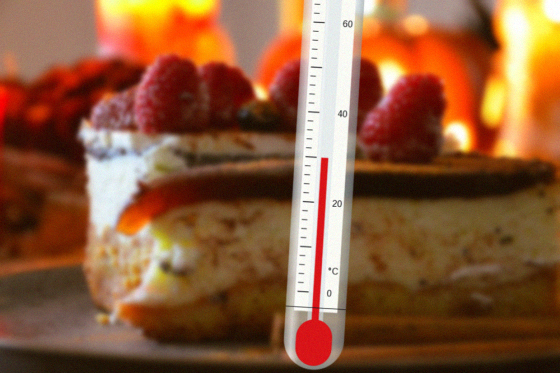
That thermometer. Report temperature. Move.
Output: 30 °C
